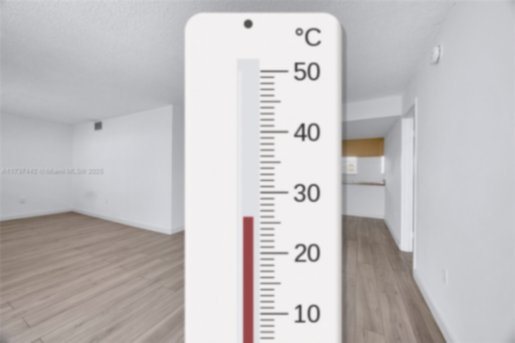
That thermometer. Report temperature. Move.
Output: 26 °C
